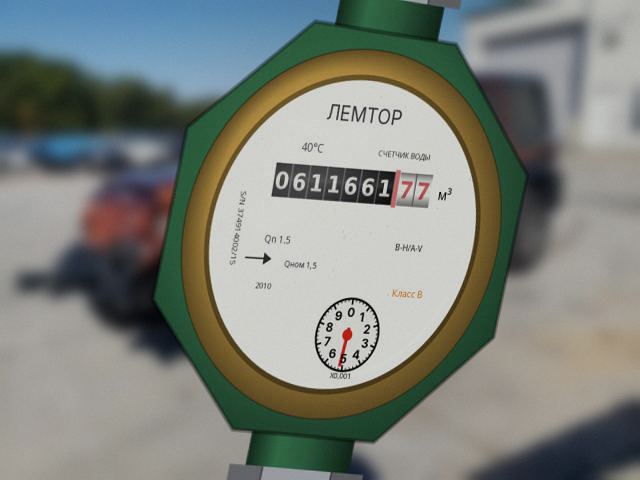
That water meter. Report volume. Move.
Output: 611661.775 m³
